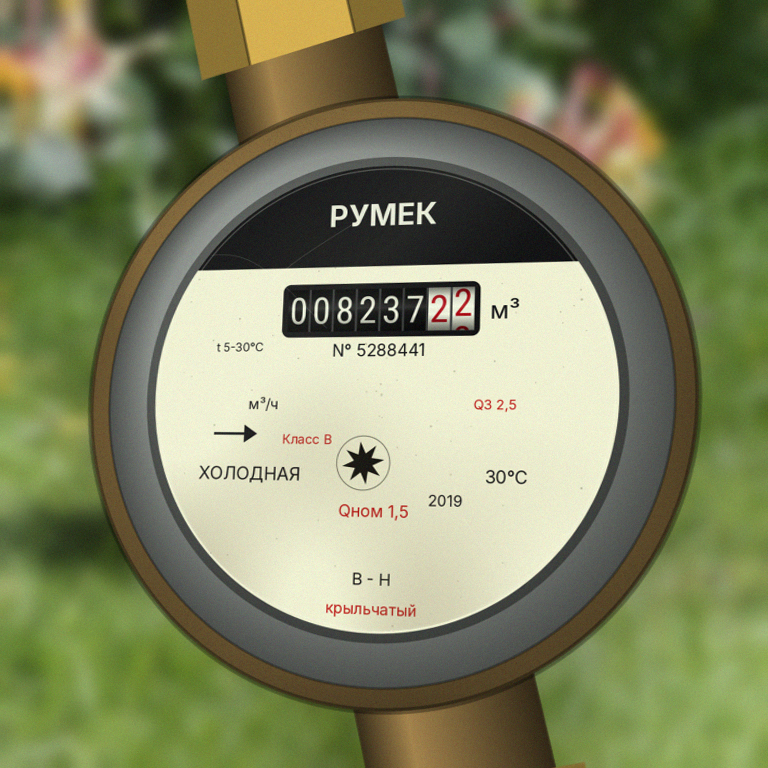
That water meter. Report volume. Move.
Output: 8237.22 m³
